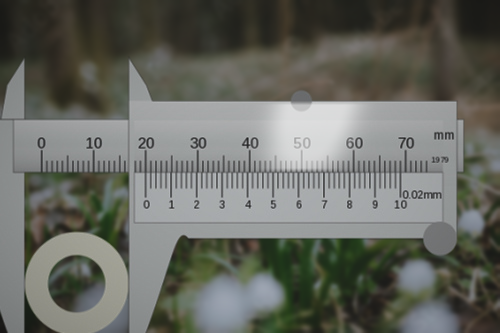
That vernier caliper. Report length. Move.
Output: 20.0 mm
